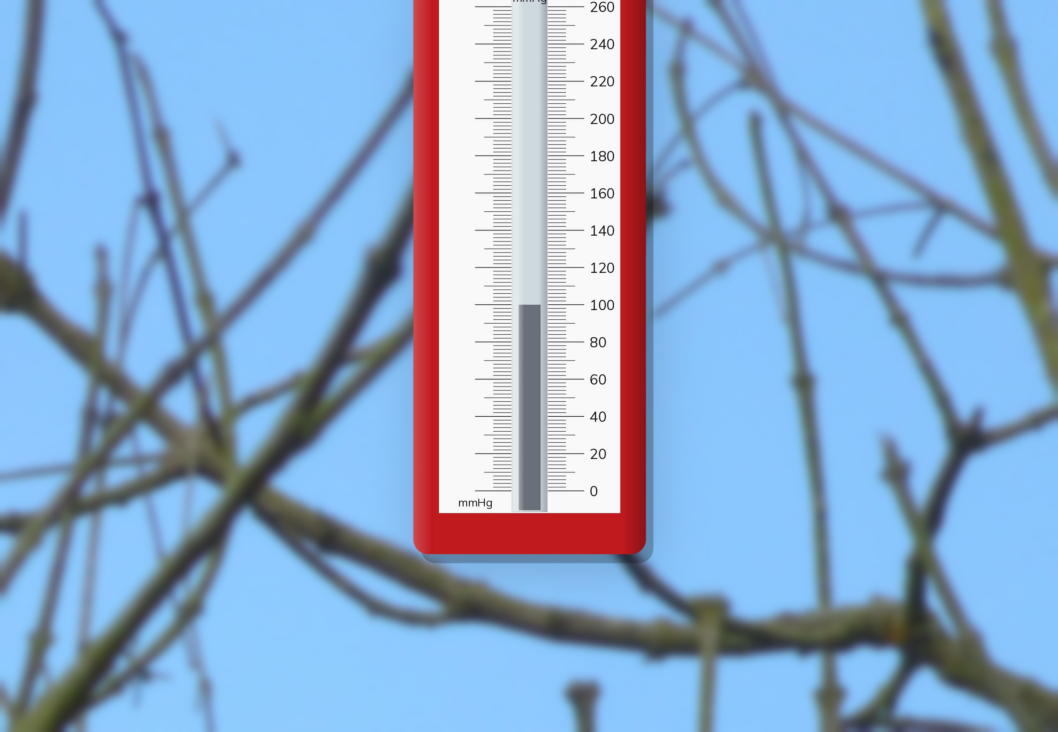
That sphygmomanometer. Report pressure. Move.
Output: 100 mmHg
